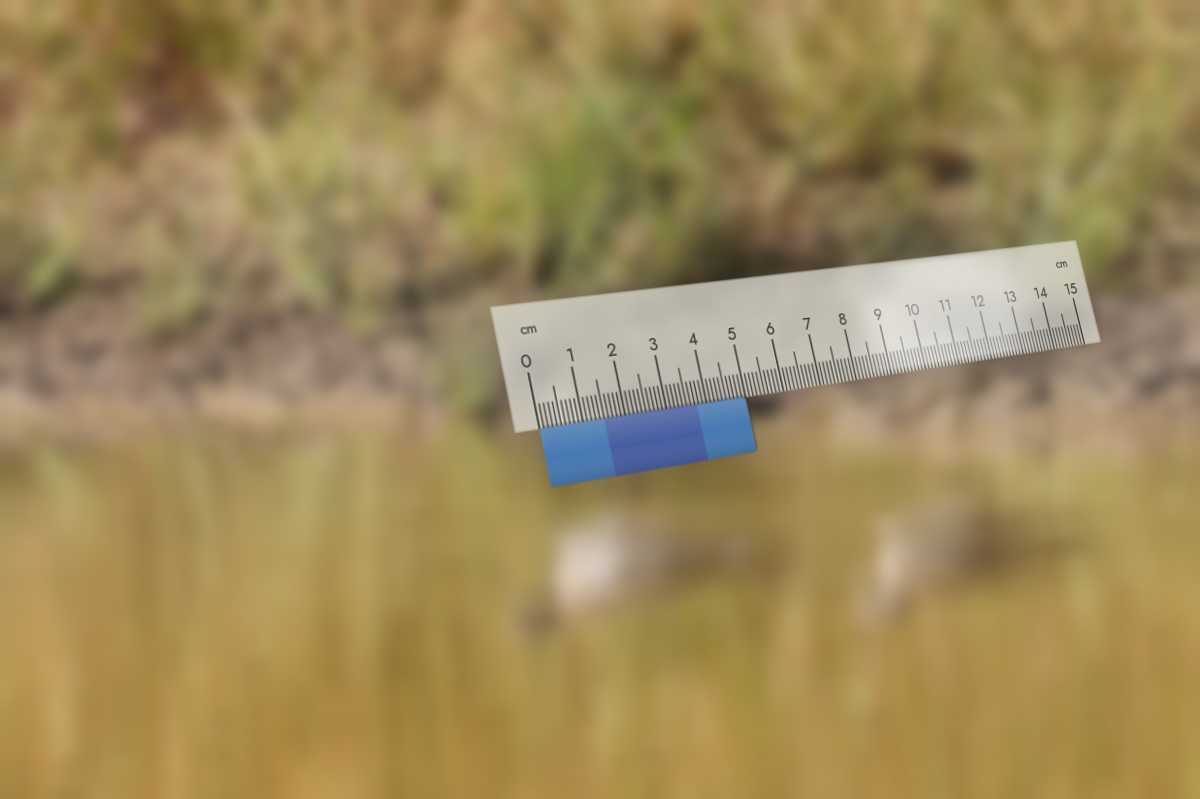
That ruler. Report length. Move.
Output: 5 cm
